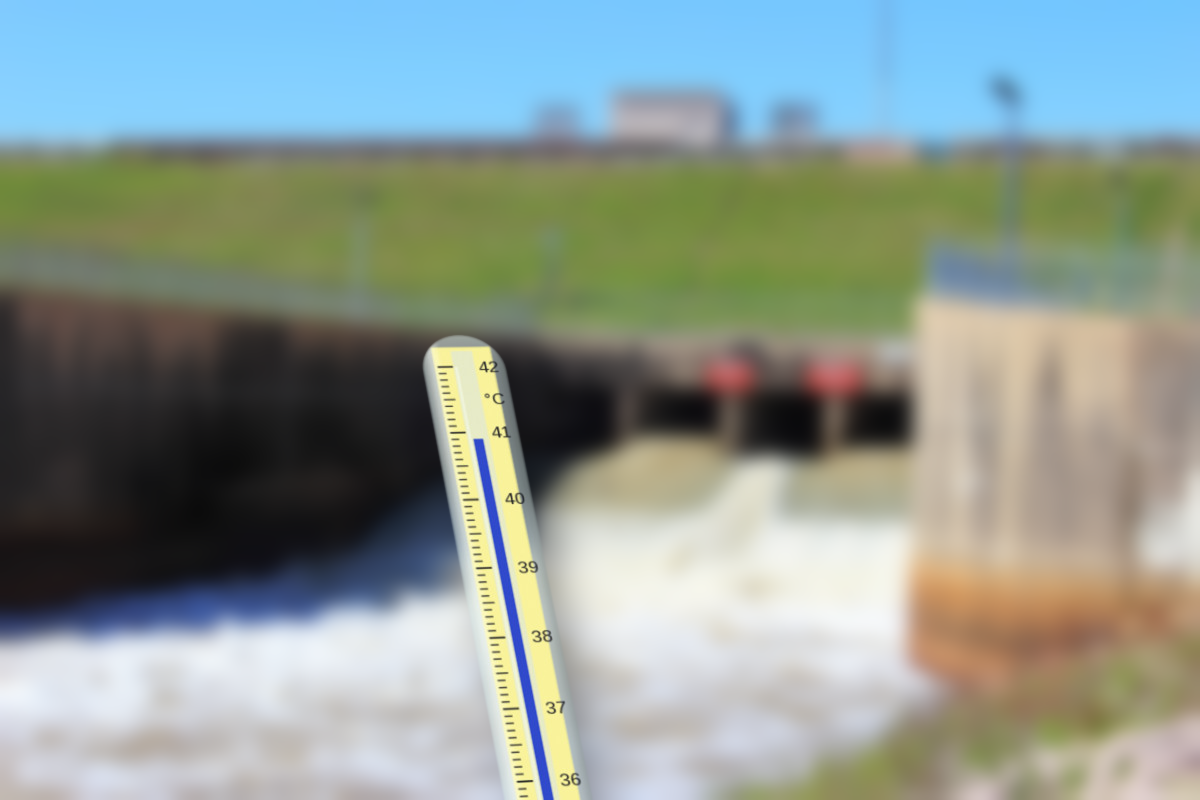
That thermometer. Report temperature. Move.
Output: 40.9 °C
